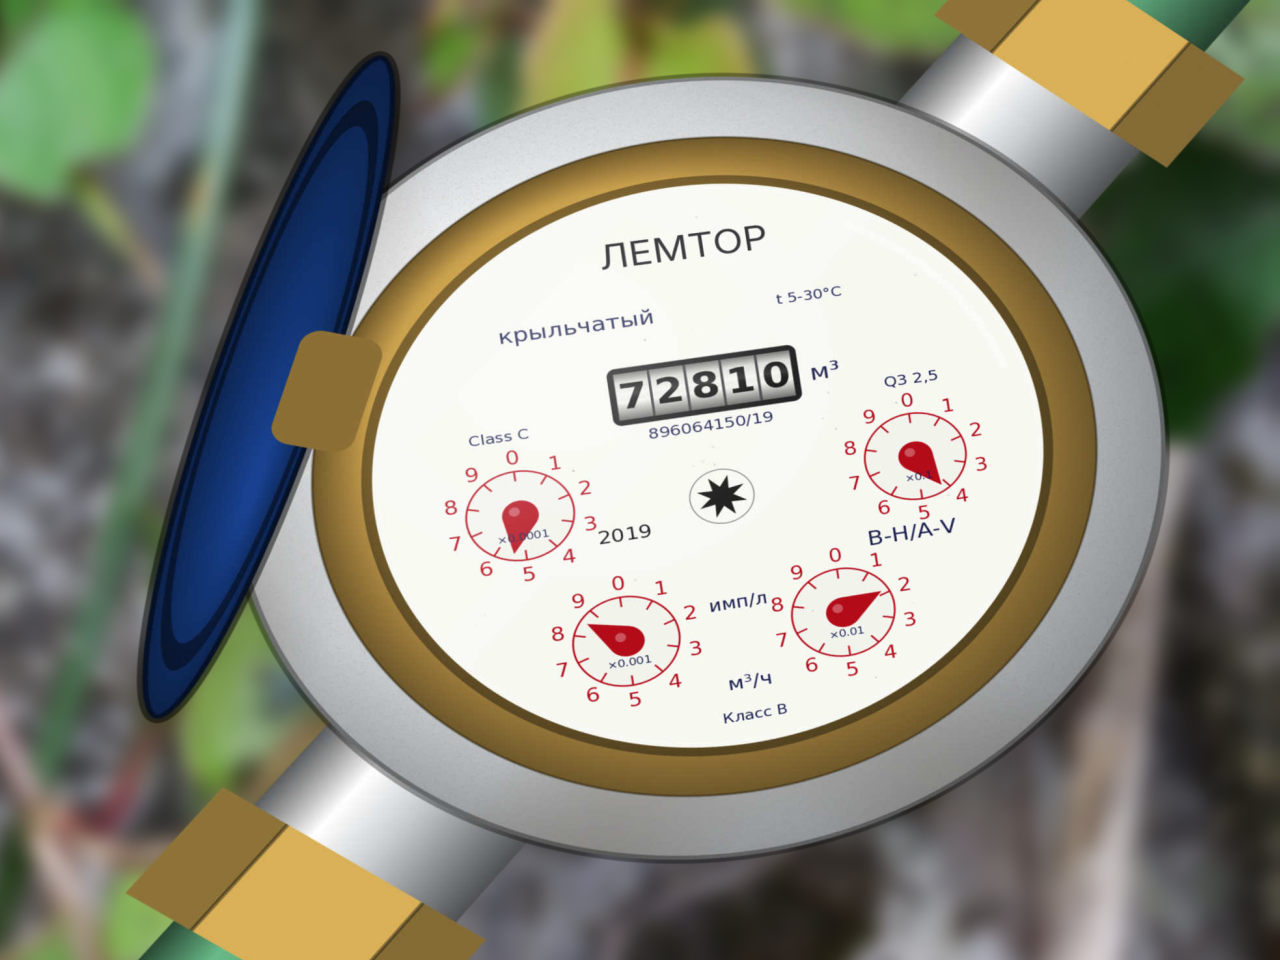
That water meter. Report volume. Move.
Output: 72810.4185 m³
